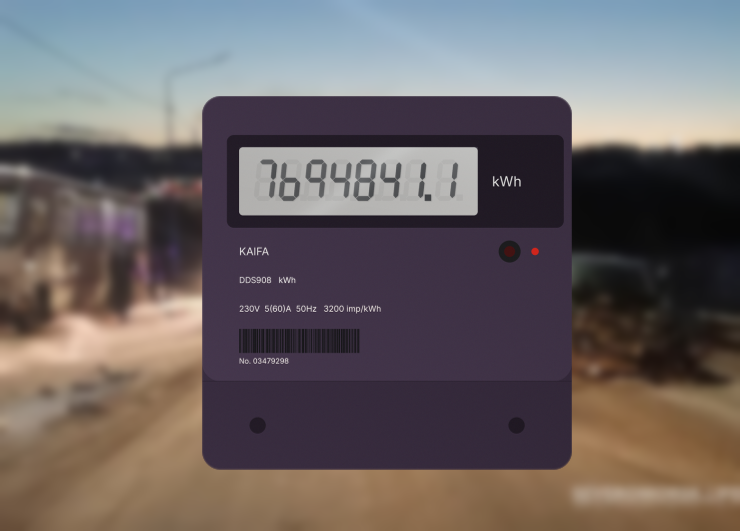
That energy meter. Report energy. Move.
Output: 7694841.1 kWh
